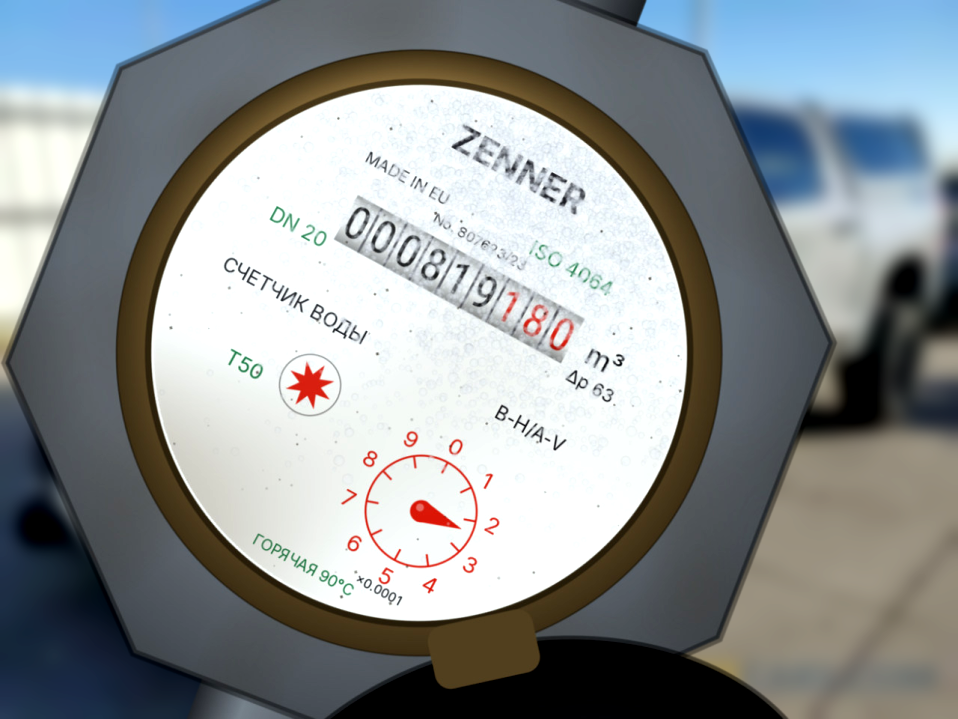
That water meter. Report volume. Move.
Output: 819.1802 m³
